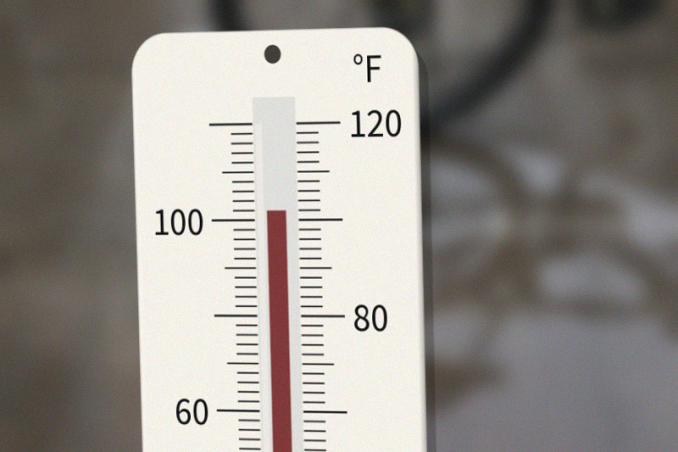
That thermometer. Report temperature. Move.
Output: 102 °F
